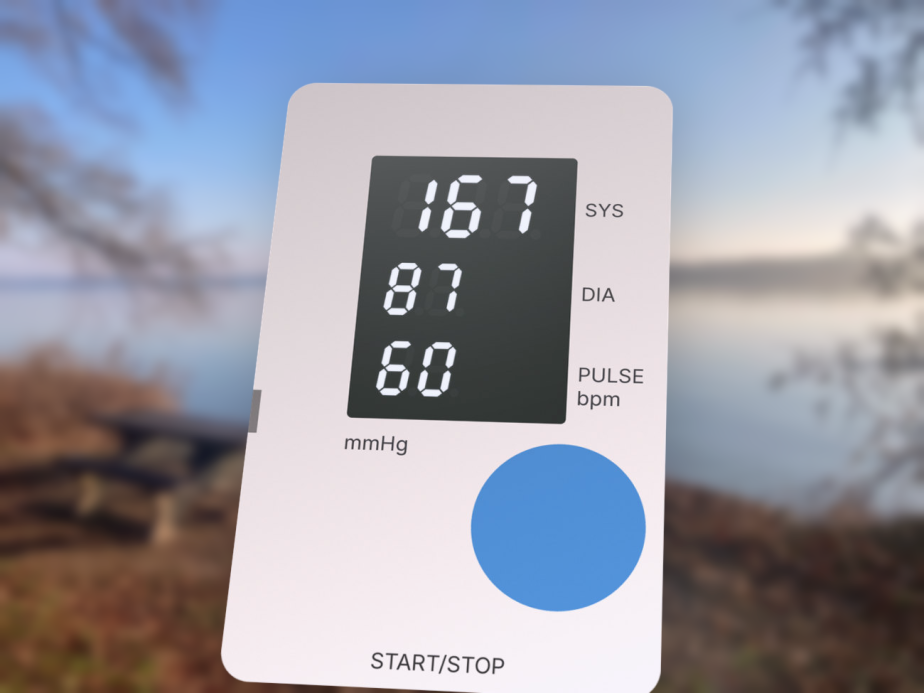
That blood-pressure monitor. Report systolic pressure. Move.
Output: 167 mmHg
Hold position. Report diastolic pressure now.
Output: 87 mmHg
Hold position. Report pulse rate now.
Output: 60 bpm
